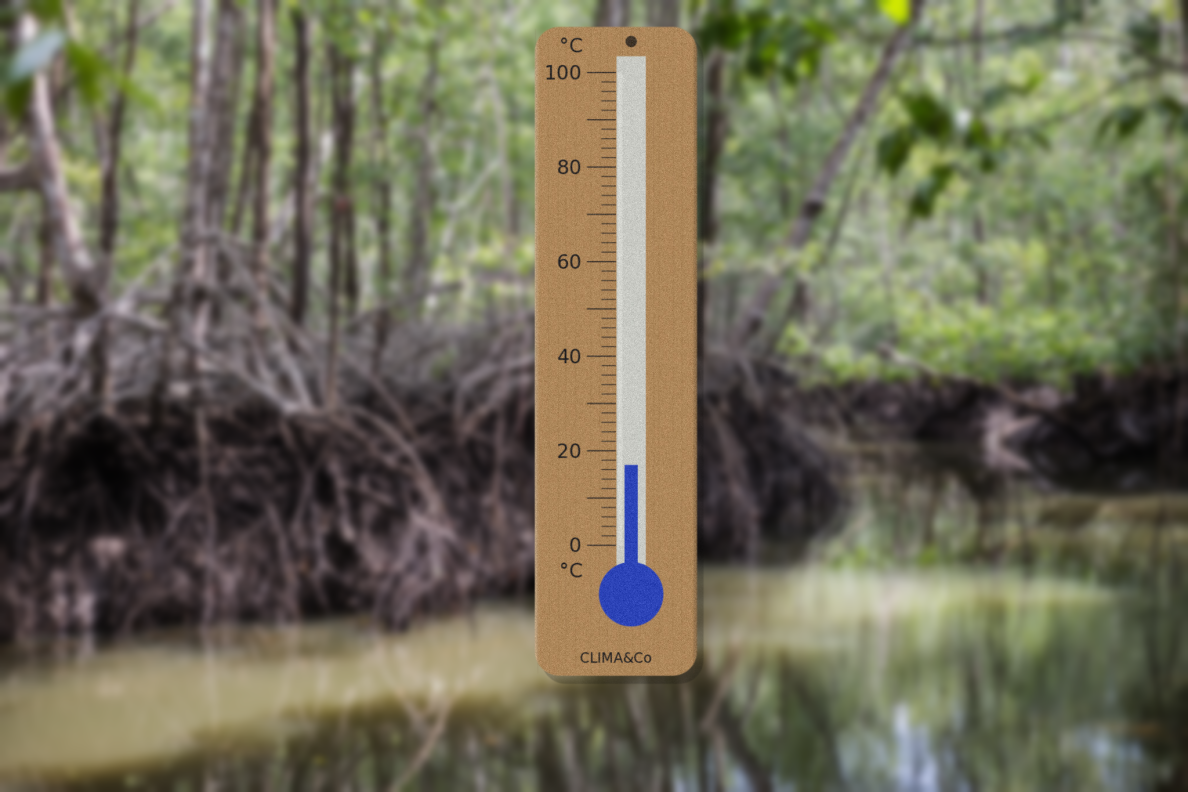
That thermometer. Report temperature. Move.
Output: 17 °C
